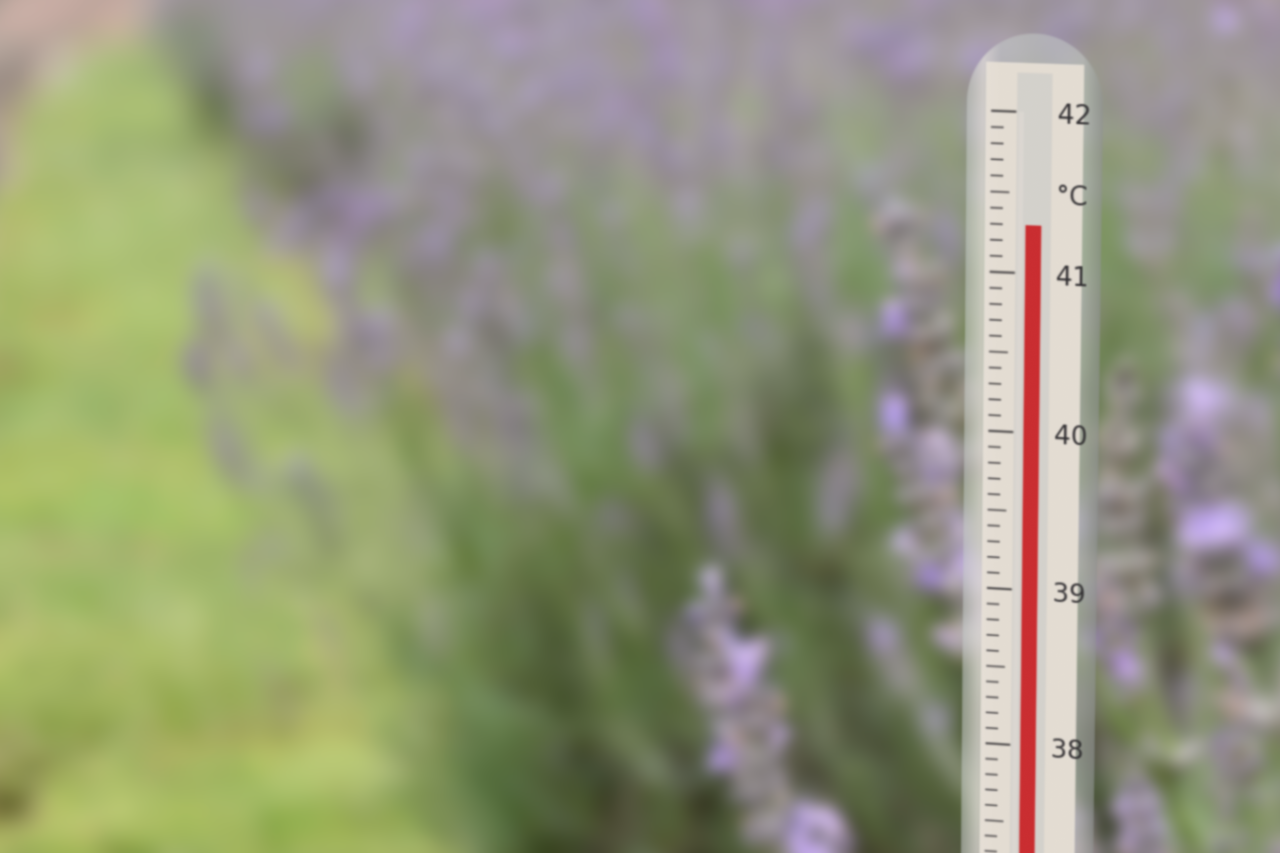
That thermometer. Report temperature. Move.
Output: 41.3 °C
